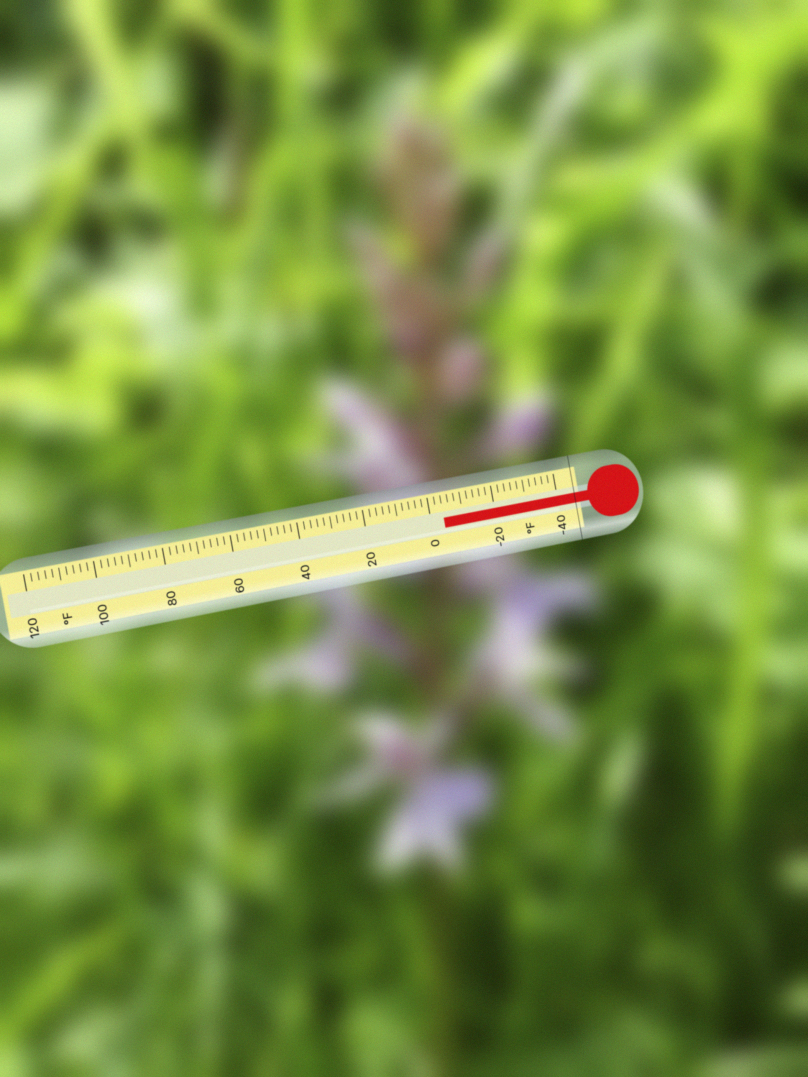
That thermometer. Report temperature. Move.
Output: -4 °F
